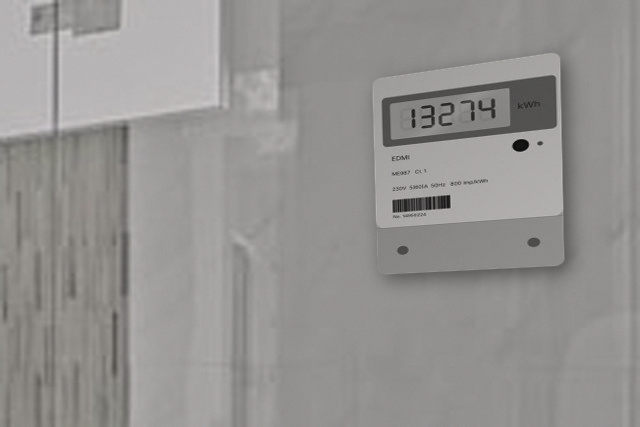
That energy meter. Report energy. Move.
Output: 13274 kWh
